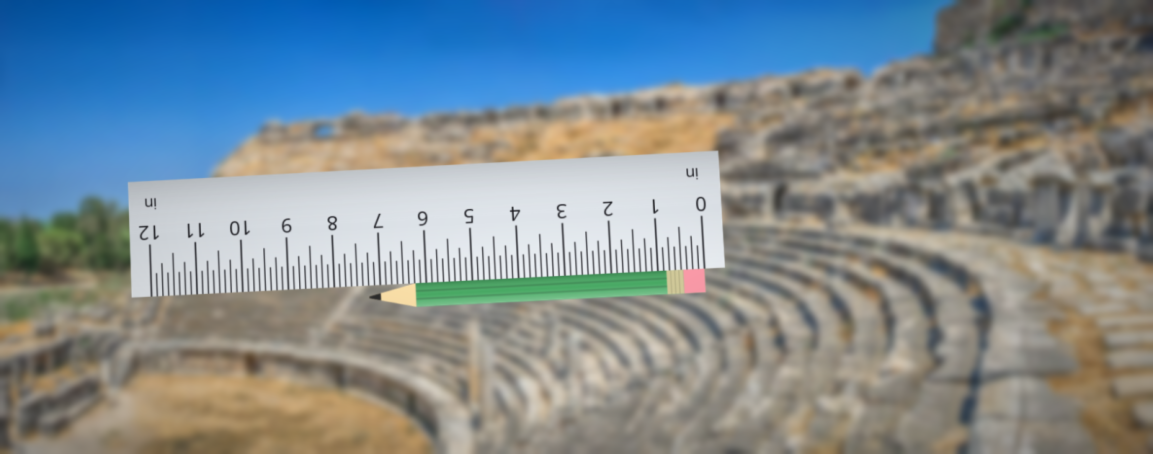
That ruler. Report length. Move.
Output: 7.25 in
